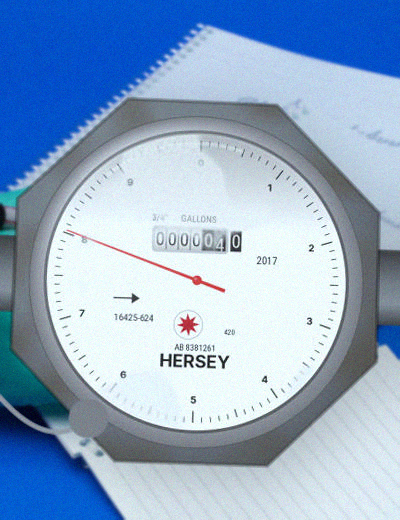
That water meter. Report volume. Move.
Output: 38.0 gal
